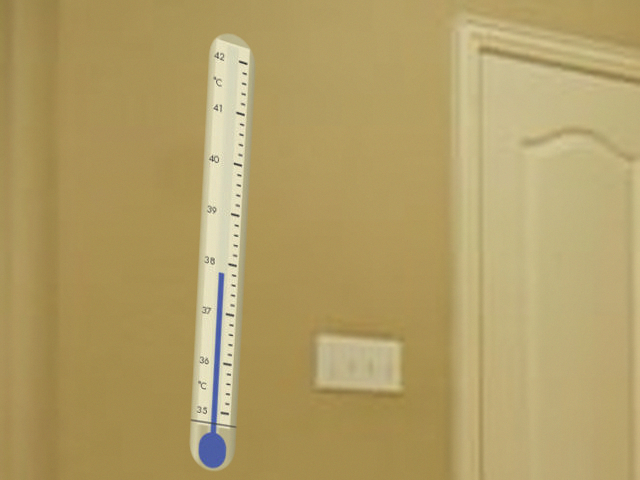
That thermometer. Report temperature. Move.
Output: 37.8 °C
